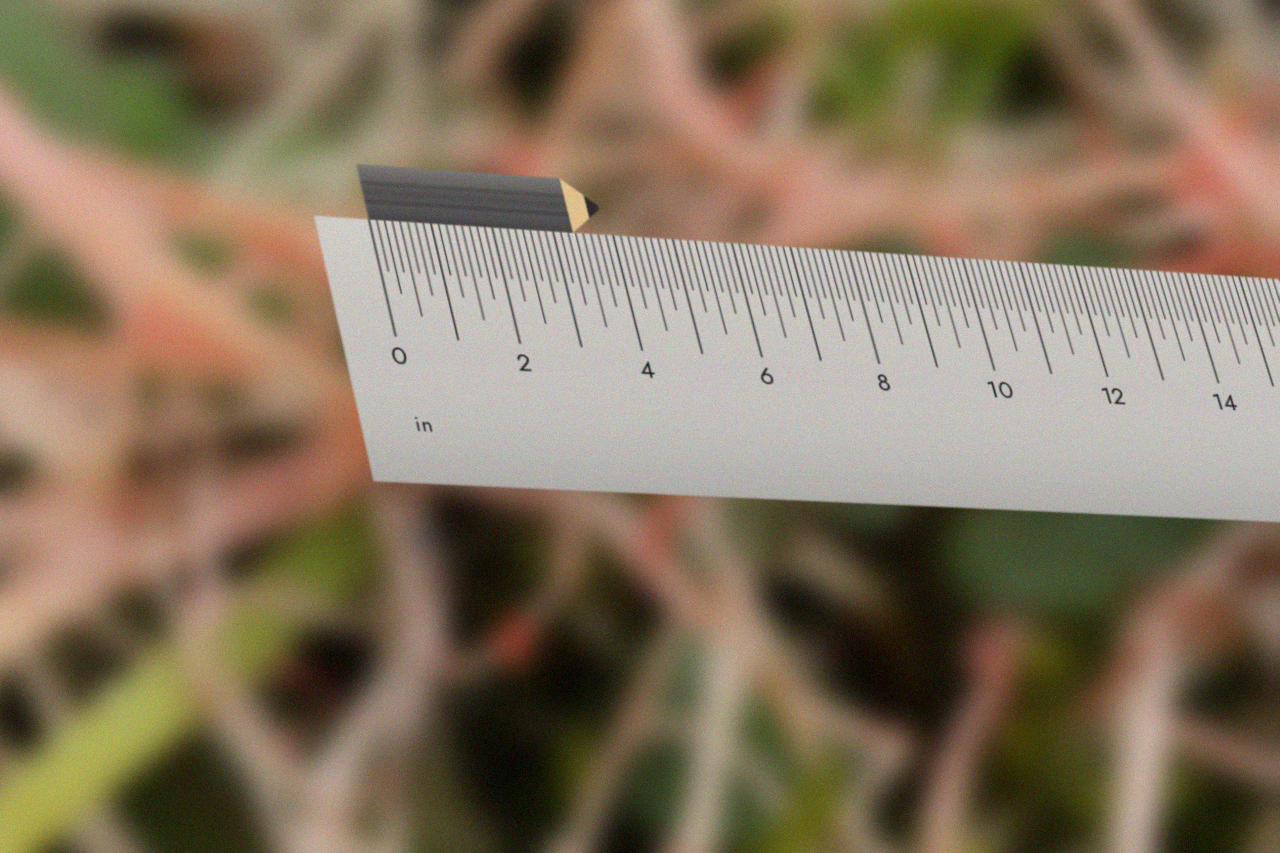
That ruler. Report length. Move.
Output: 3.875 in
